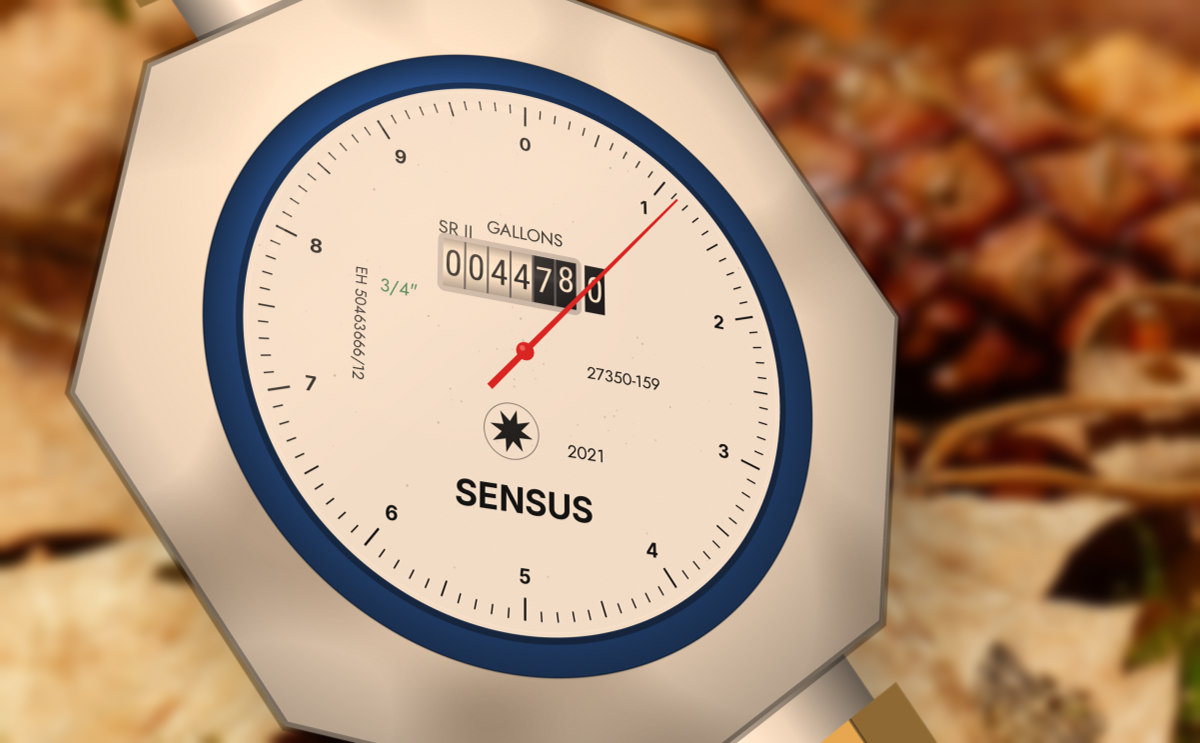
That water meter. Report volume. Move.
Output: 44781.1 gal
